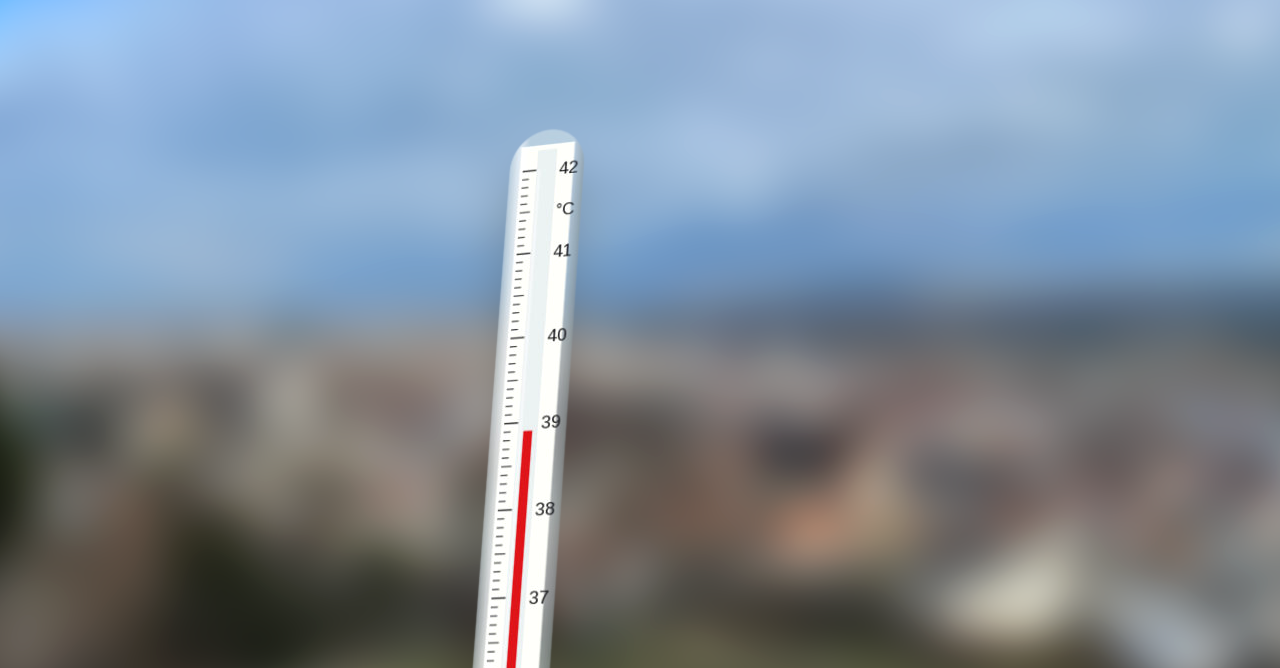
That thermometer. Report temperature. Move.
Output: 38.9 °C
